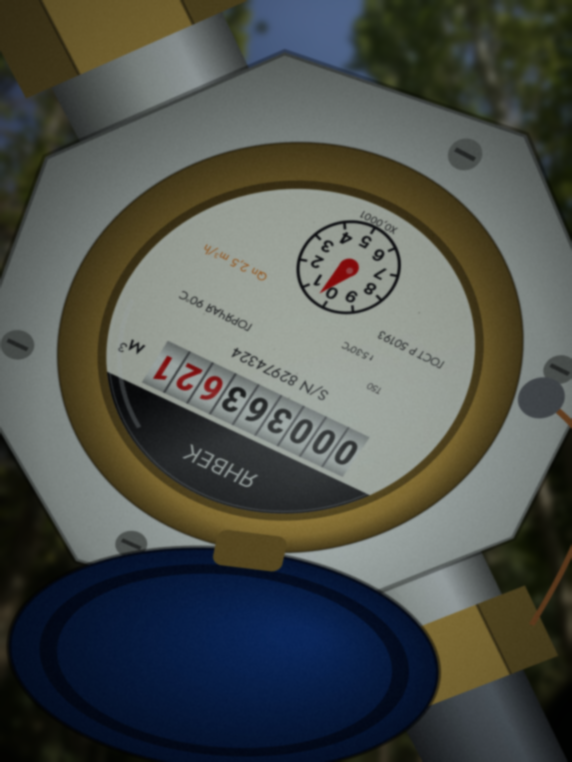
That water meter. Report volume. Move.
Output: 363.6210 m³
